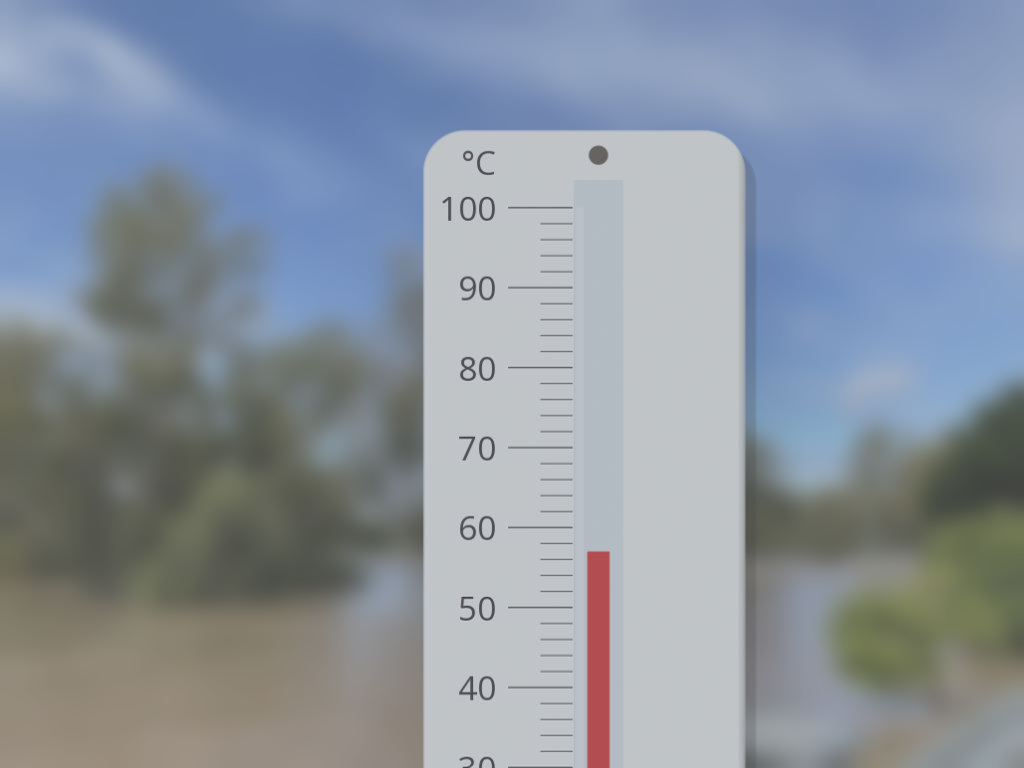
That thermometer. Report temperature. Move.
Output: 57 °C
